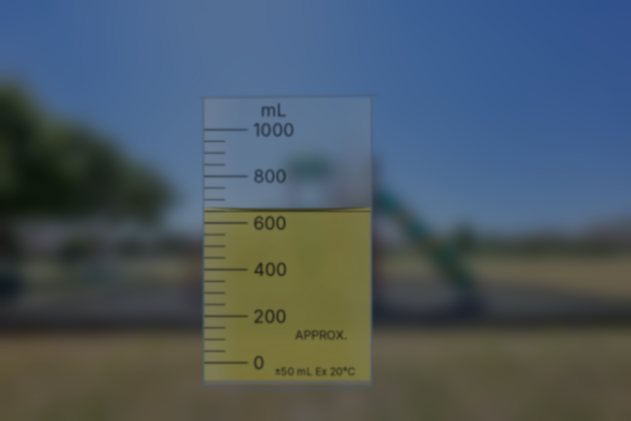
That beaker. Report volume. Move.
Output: 650 mL
